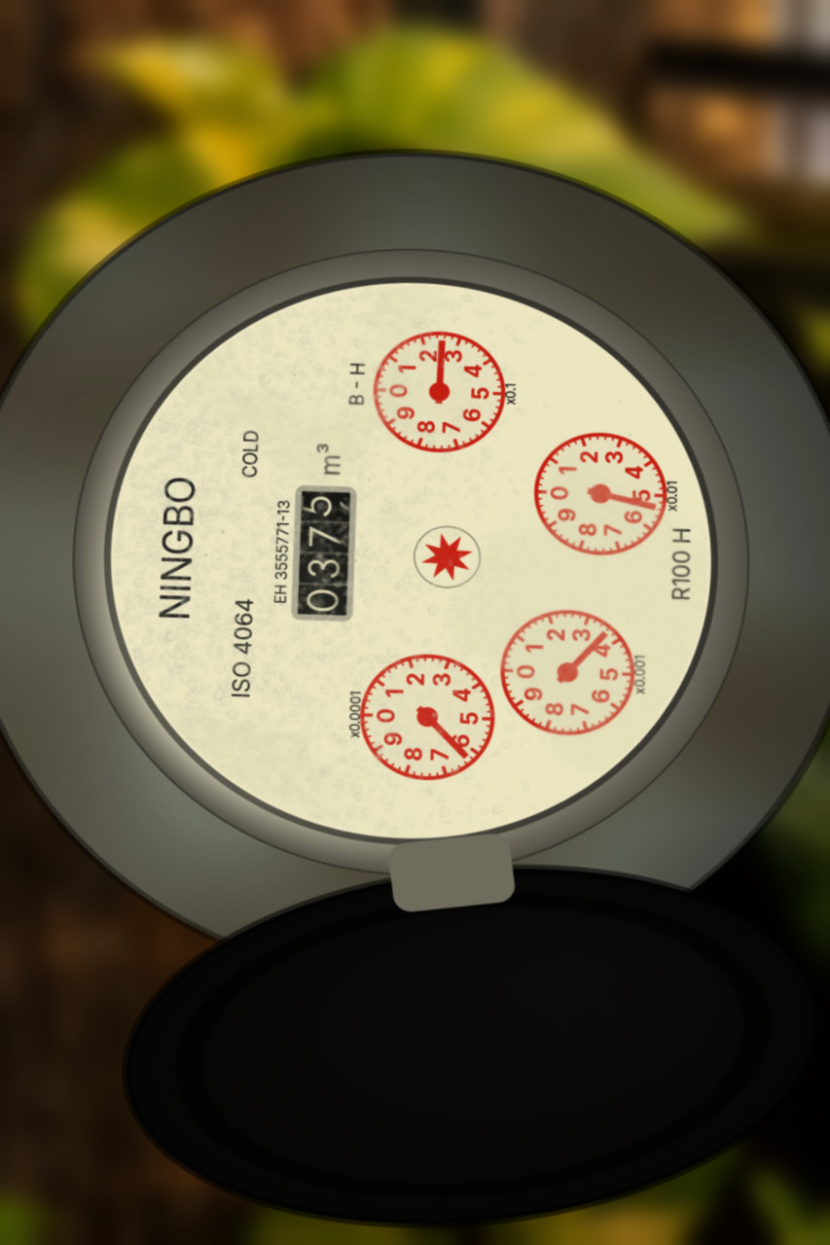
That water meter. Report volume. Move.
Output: 375.2536 m³
